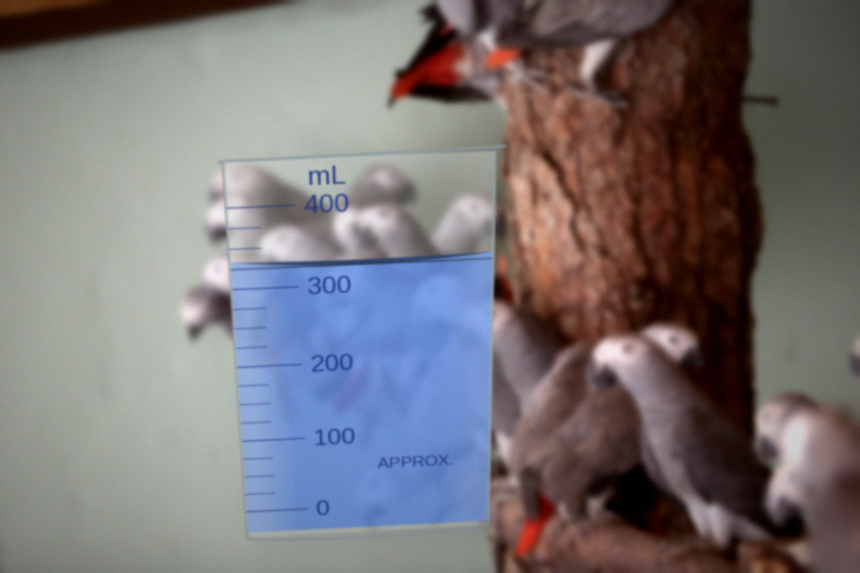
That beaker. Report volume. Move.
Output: 325 mL
